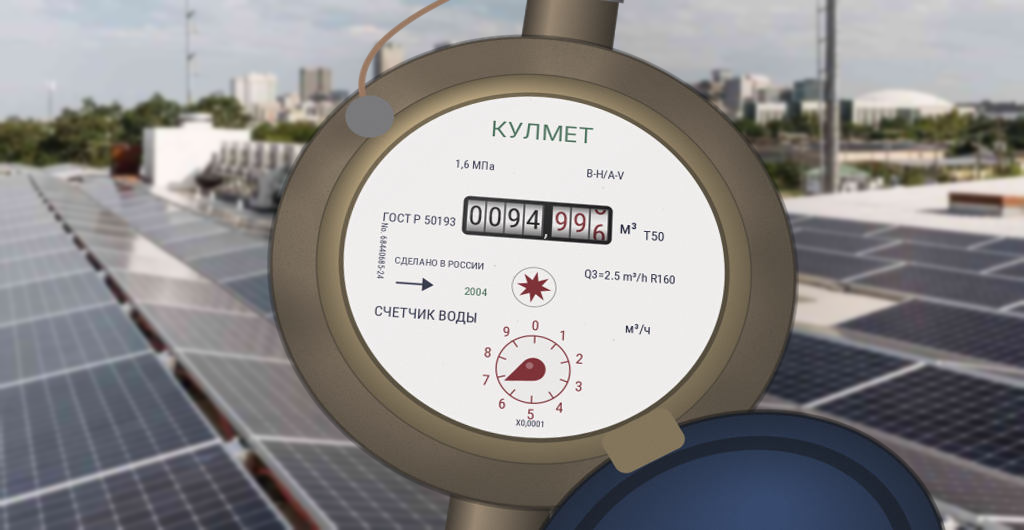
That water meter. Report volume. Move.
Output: 94.9956 m³
